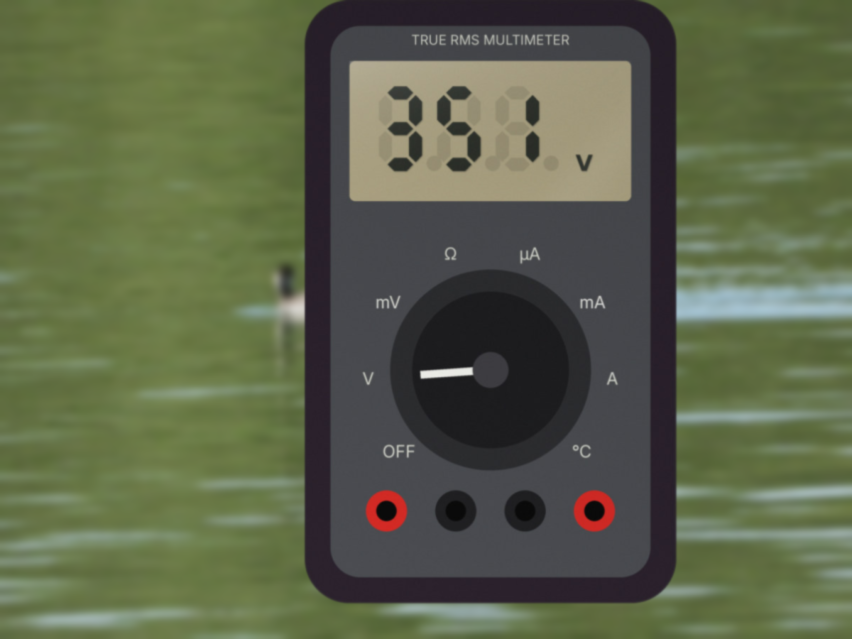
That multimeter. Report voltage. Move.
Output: 351 V
